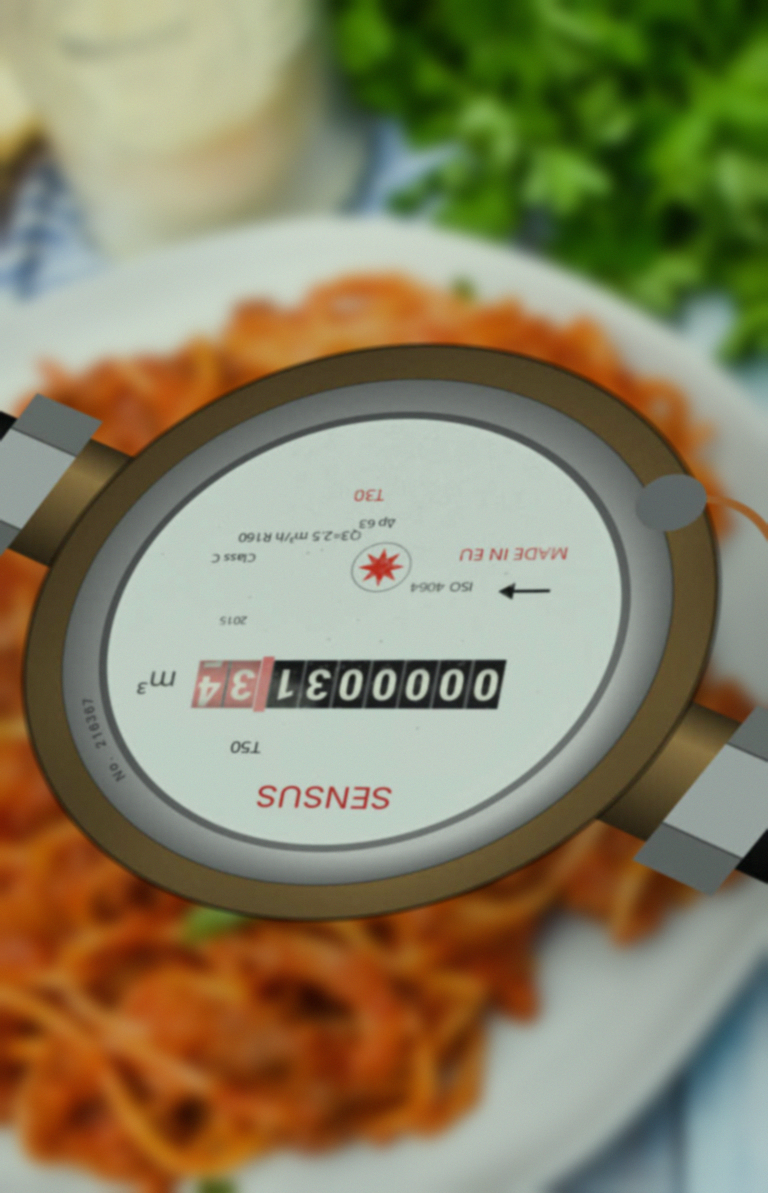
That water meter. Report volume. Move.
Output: 31.34 m³
